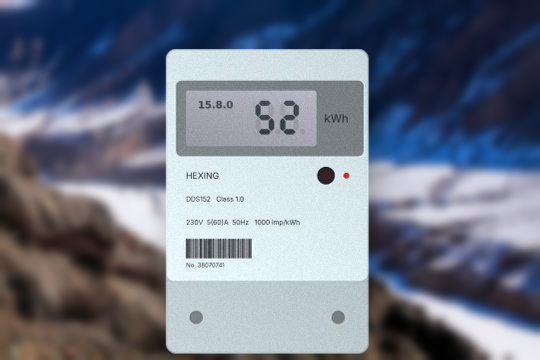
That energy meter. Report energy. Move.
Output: 52 kWh
